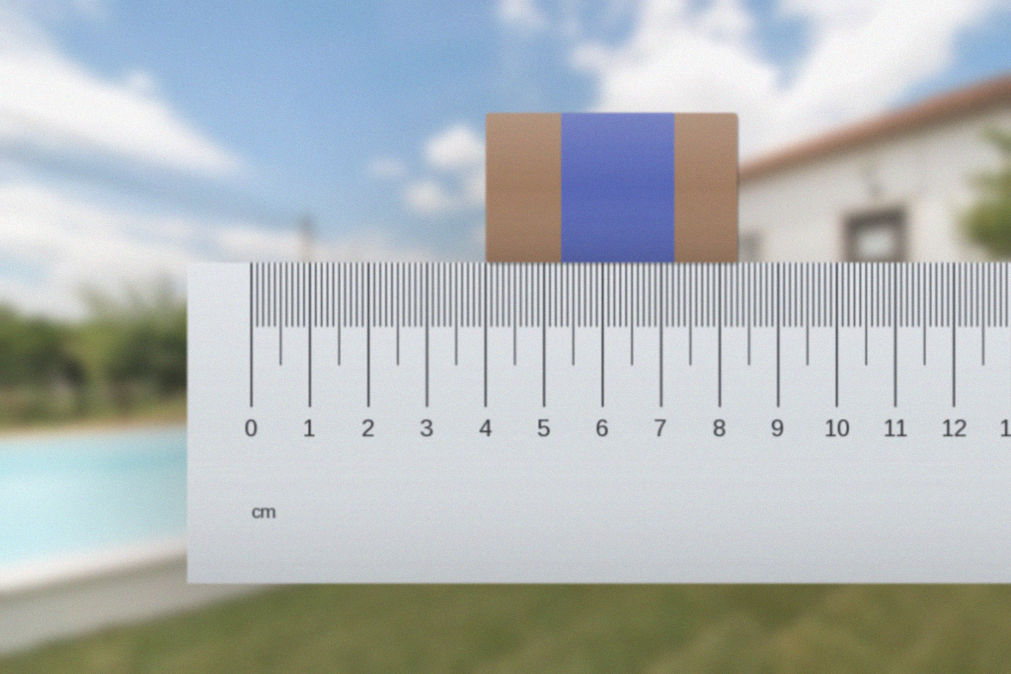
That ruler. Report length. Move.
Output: 4.3 cm
